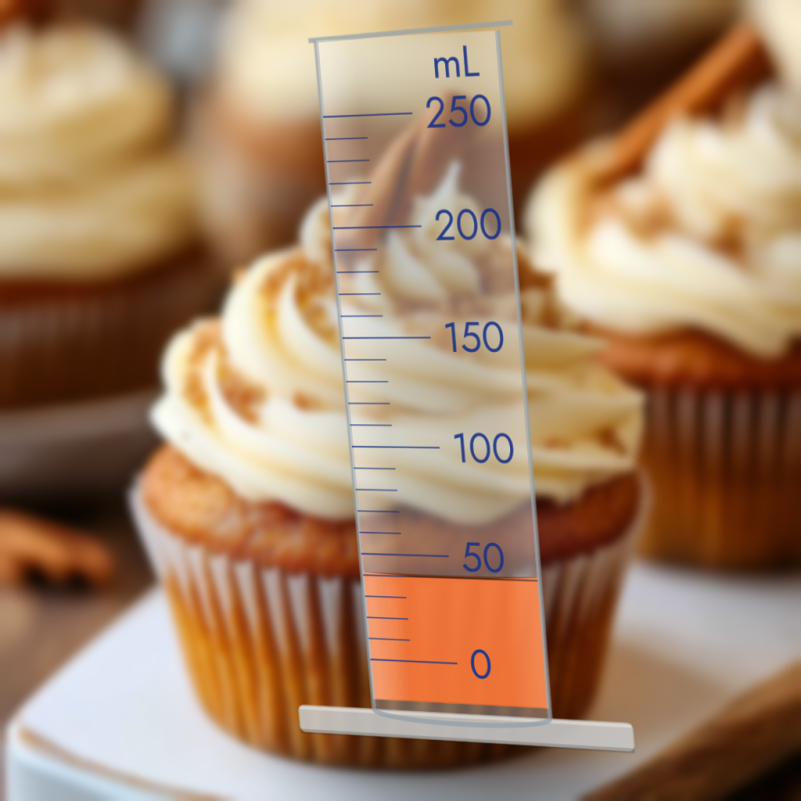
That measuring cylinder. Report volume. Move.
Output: 40 mL
